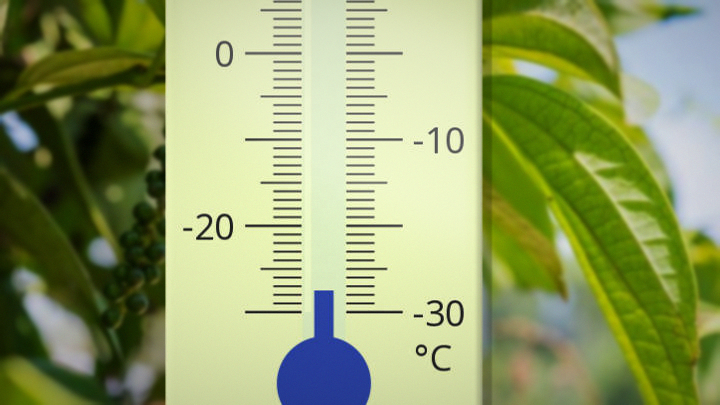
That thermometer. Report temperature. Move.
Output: -27.5 °C
